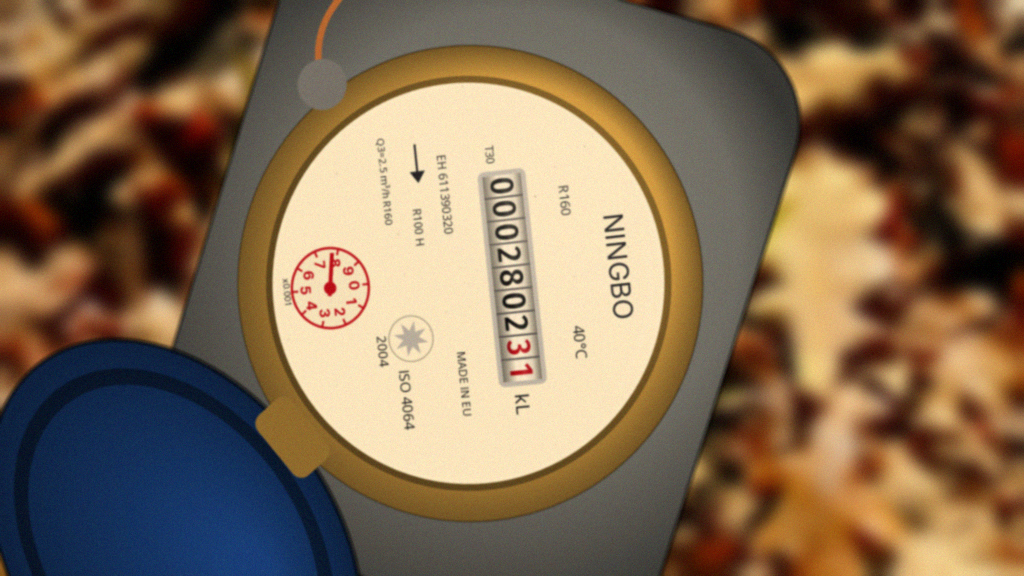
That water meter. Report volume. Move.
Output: 2802.317 kL
